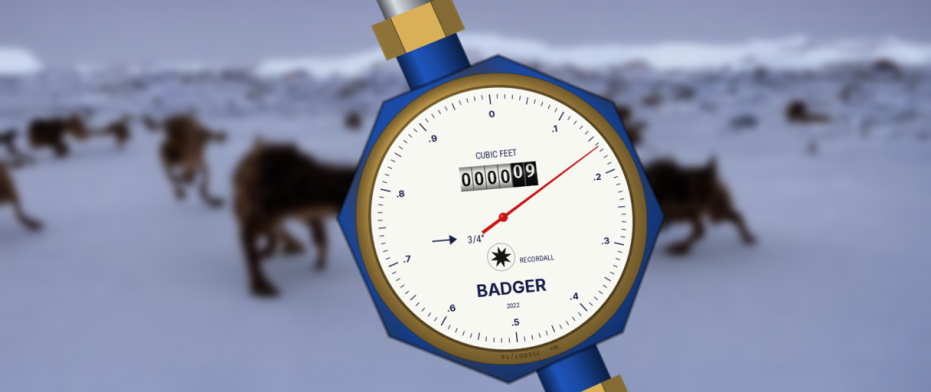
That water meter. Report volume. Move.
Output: 9.16 ft³
